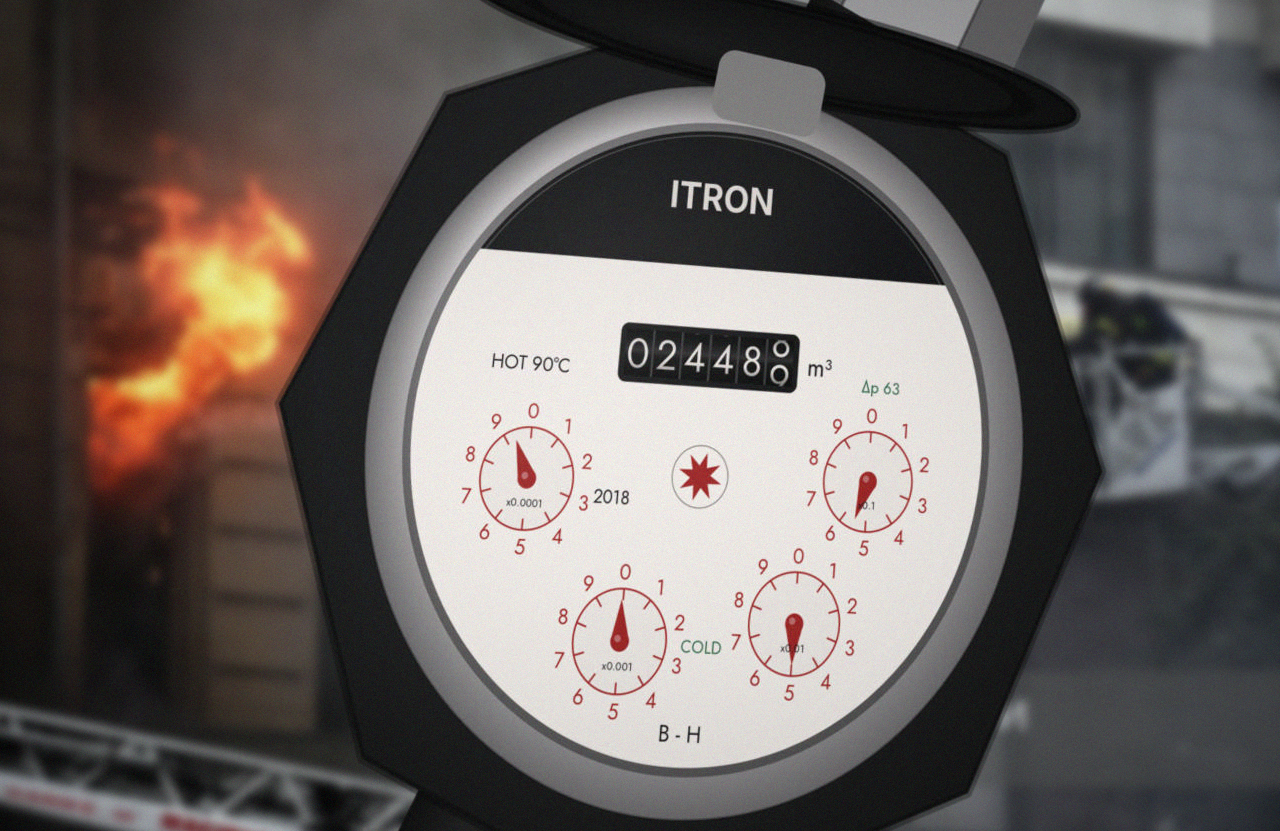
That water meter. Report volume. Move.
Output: 24488.5499 m³
